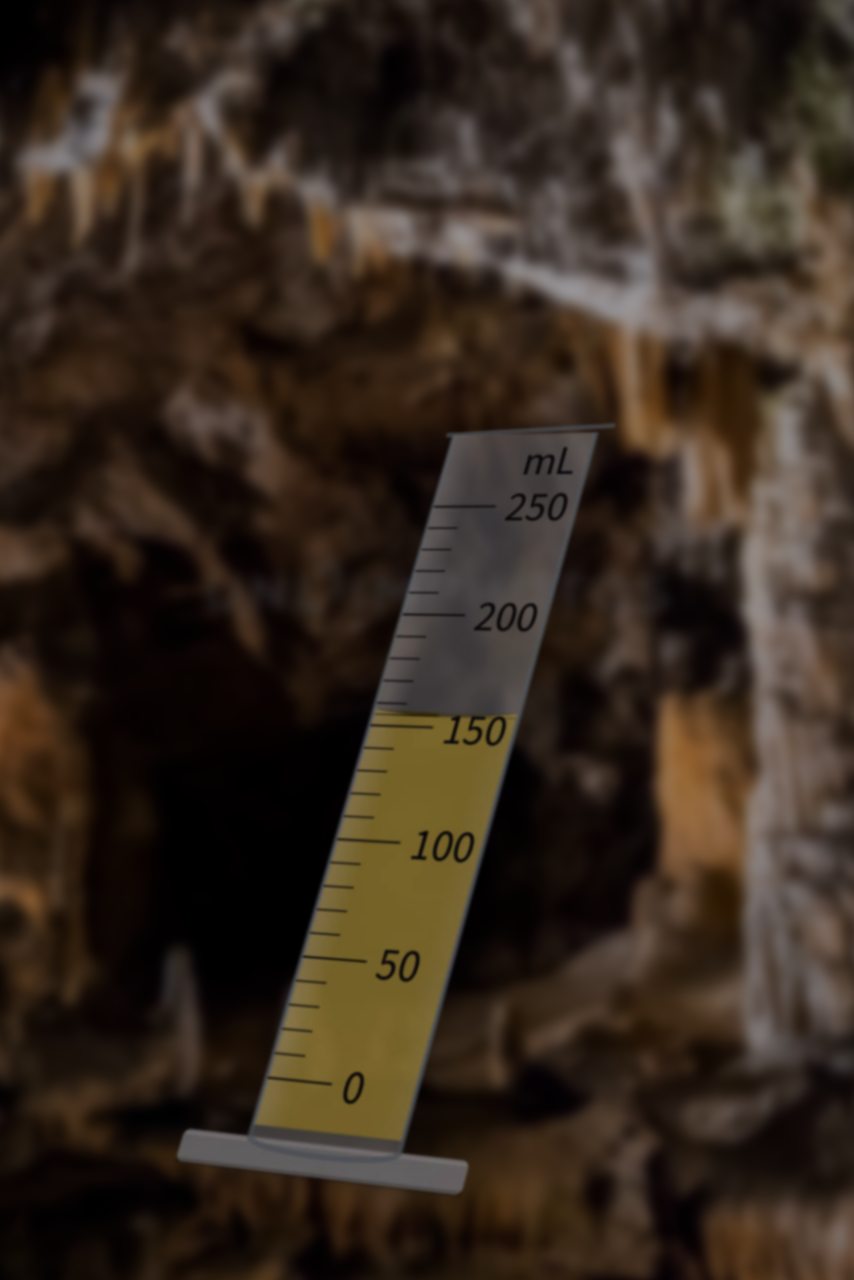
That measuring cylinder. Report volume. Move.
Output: 155 mL
